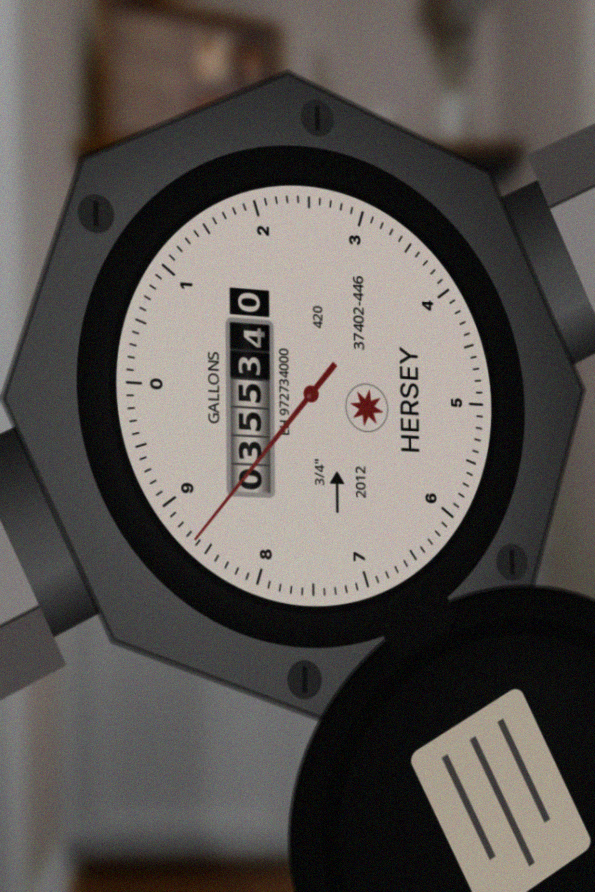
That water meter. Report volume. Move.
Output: 355338.6 gal
